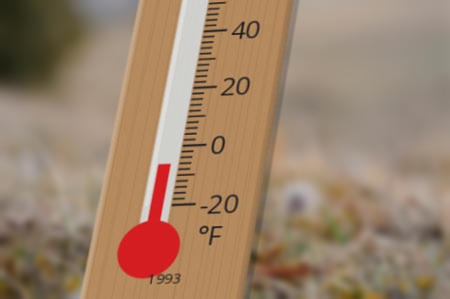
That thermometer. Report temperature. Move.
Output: -6 °F
